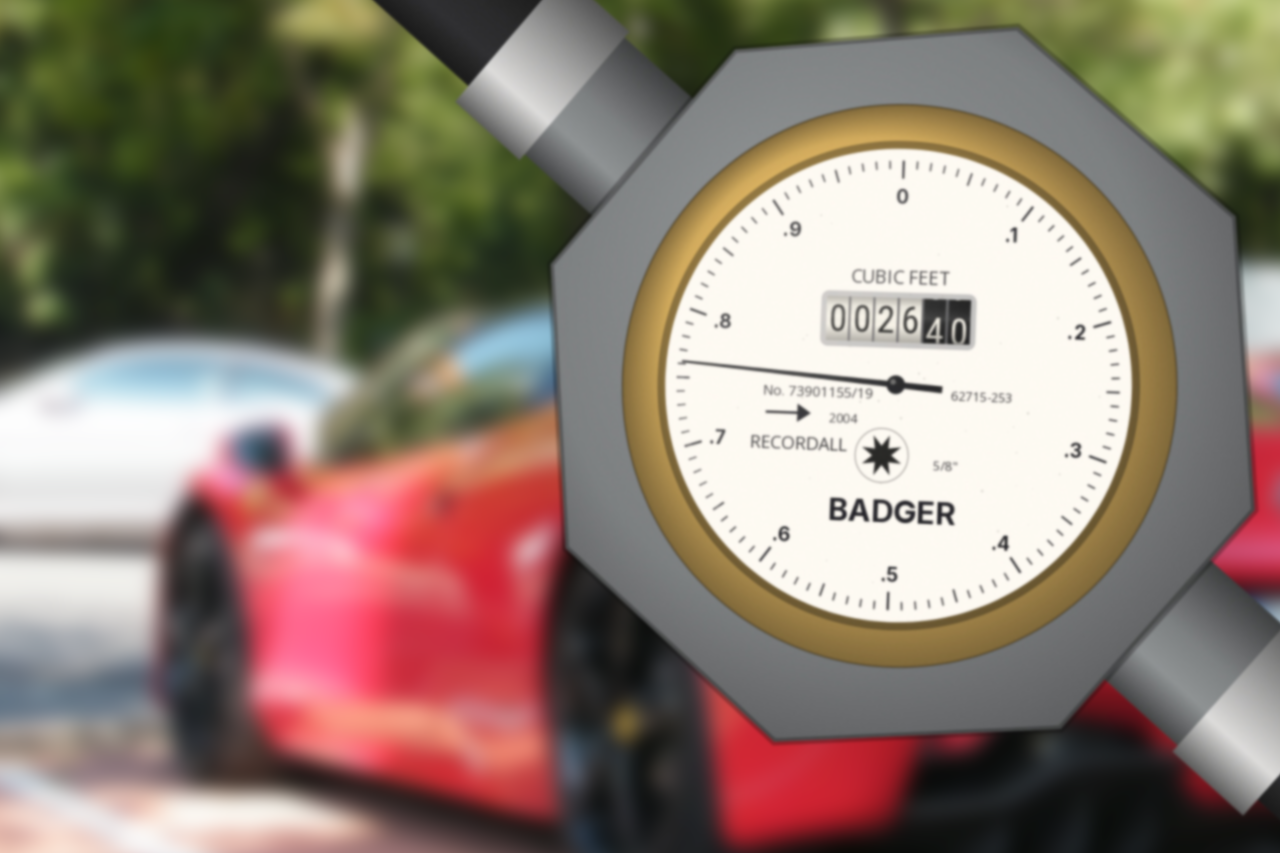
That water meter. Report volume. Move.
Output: 2639.76 ft³
